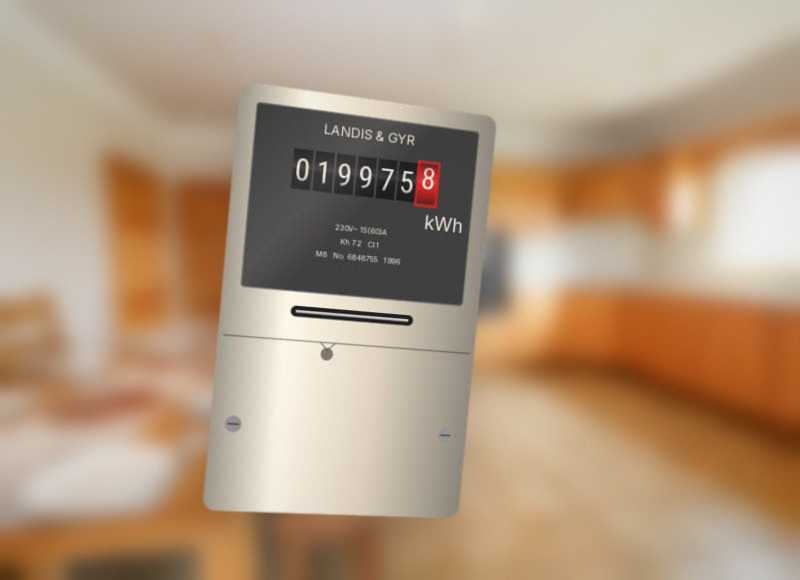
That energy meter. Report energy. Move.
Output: 19975.8 kWh
